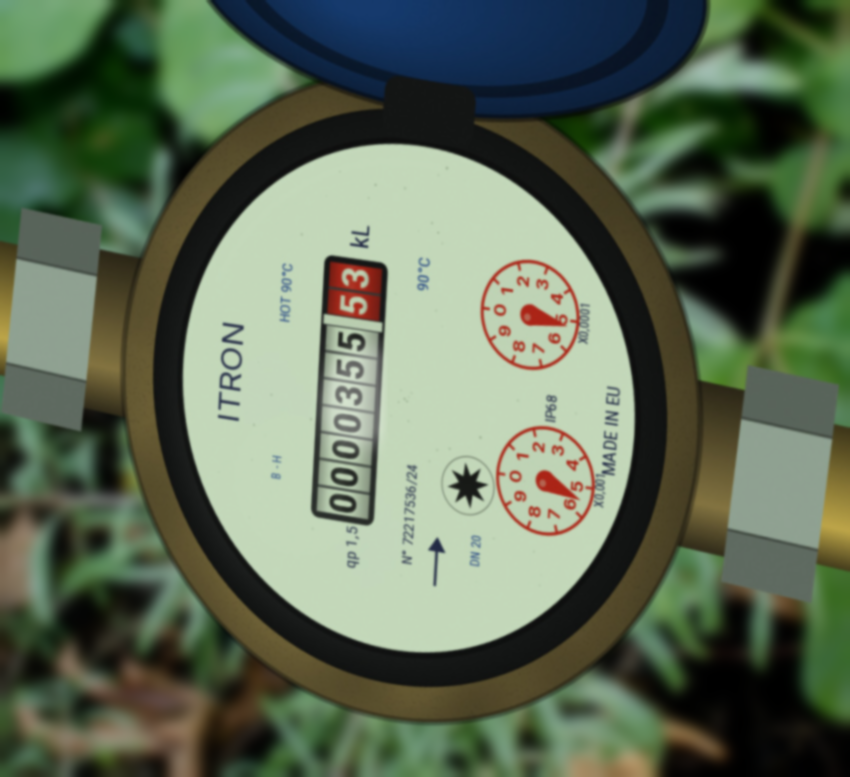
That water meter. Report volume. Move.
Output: 355.5355 kL
